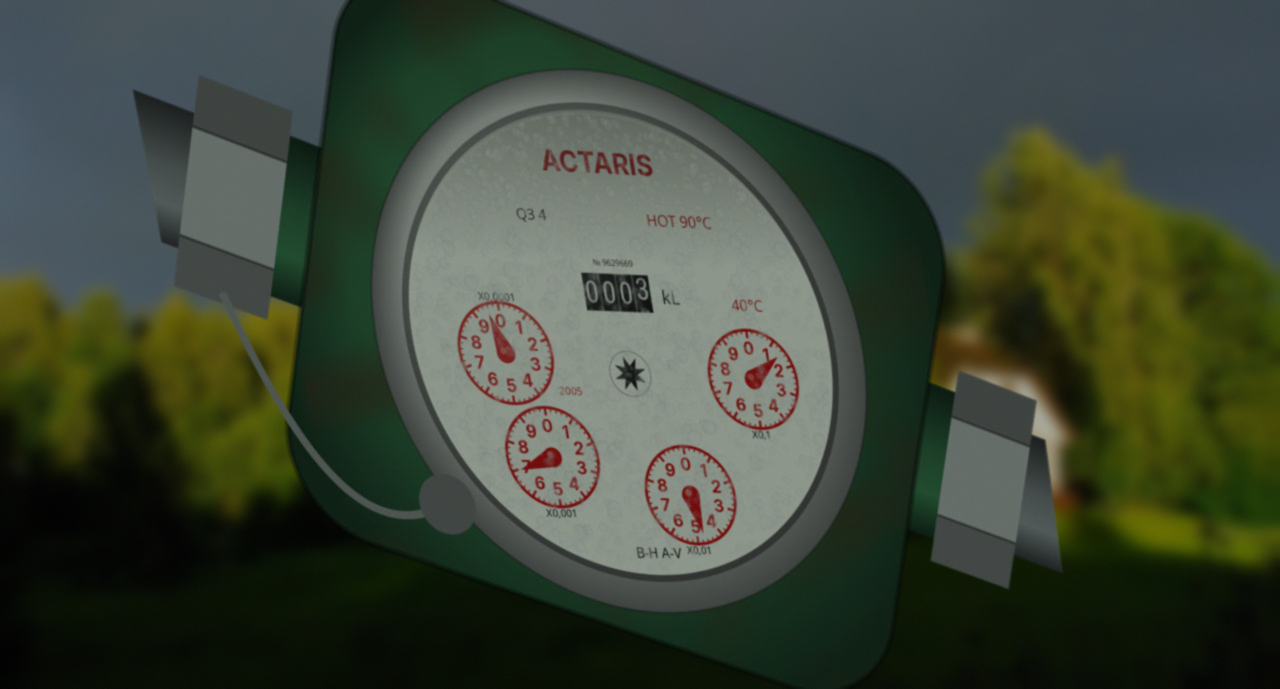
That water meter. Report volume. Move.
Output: 3.1469 kL
